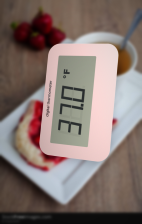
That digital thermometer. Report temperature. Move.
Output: 37.0 °F
